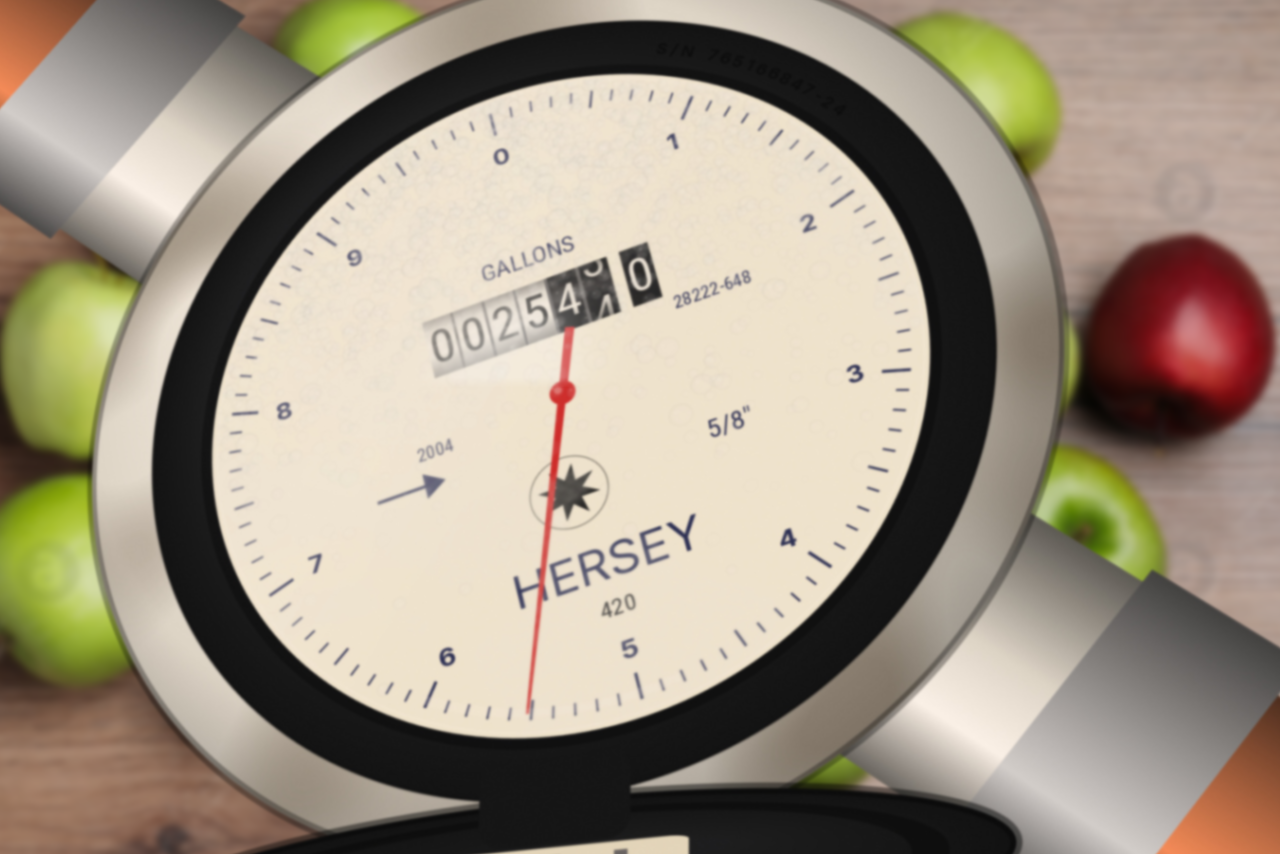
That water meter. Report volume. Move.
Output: 25435.5 gal
